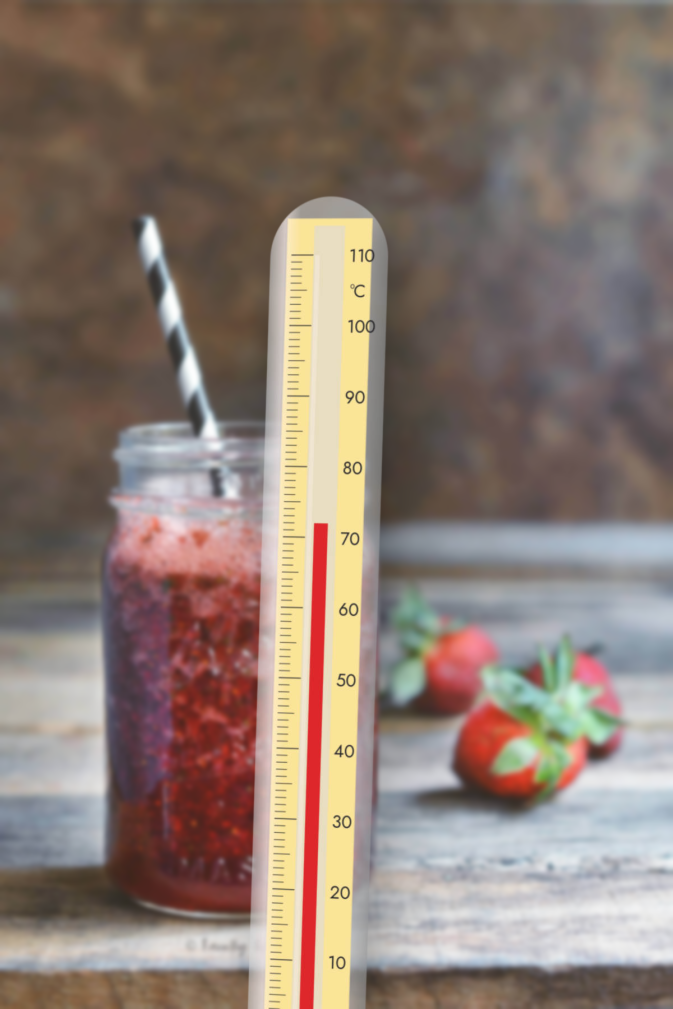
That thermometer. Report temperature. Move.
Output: 72 °C
